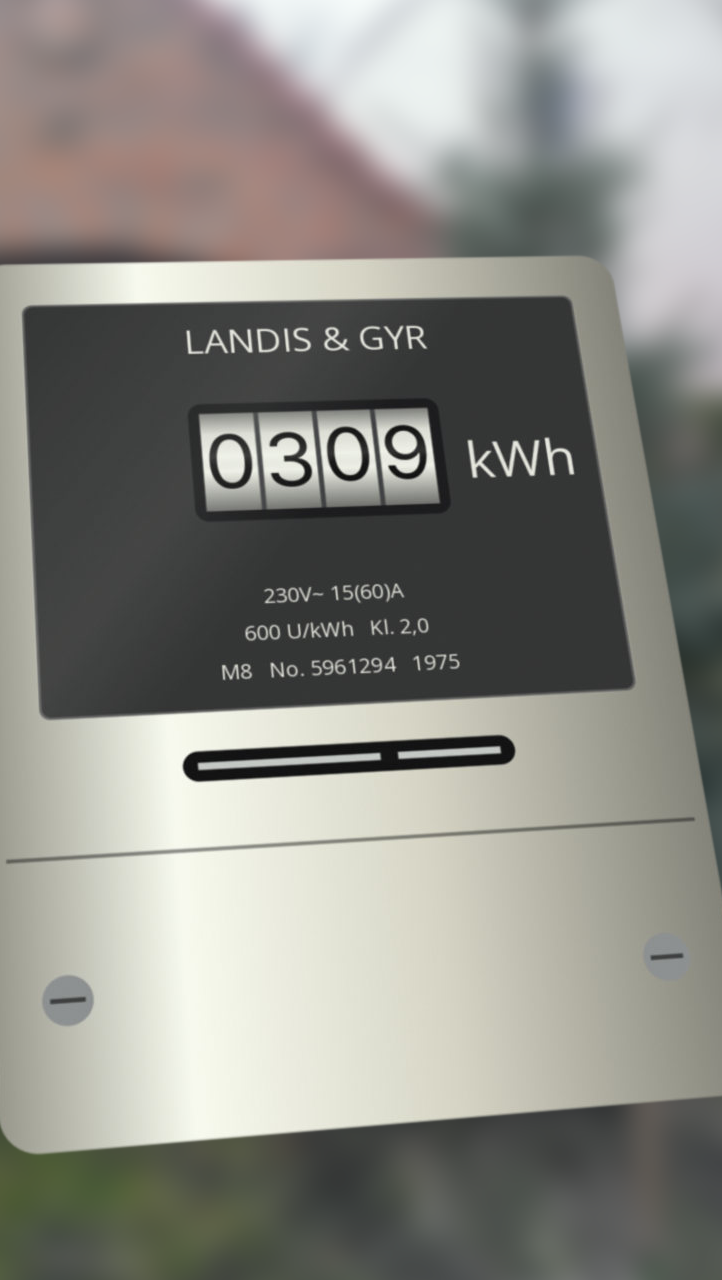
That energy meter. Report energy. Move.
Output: 309 kWh
